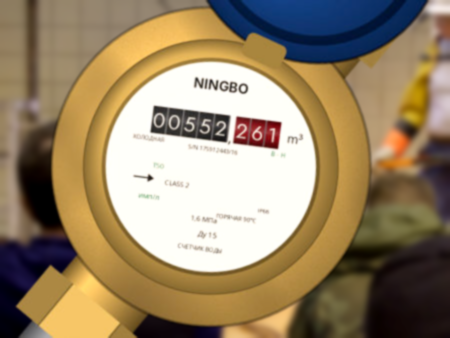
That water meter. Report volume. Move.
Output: 552.261 m³
